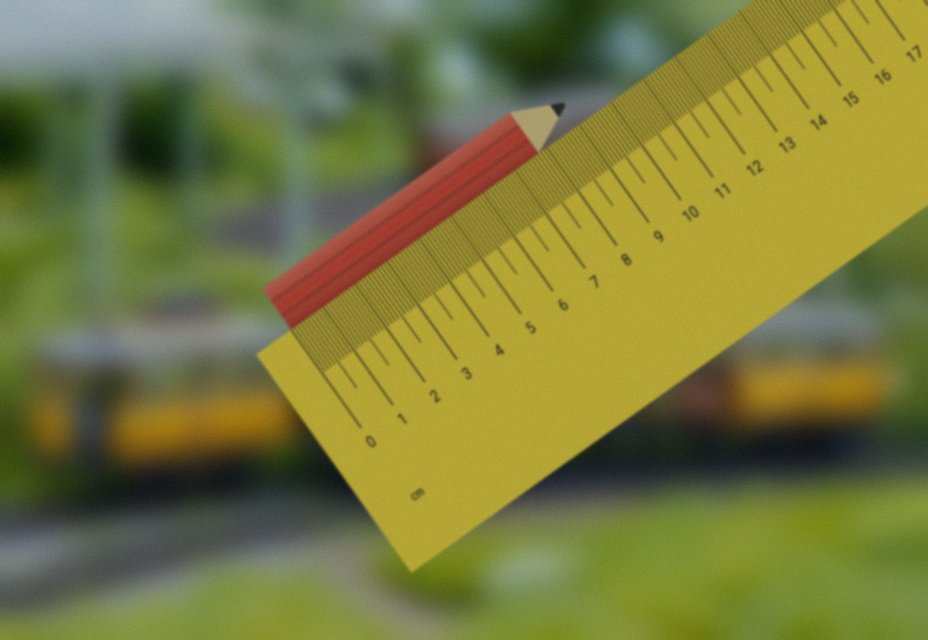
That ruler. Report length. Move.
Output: 9 cm
